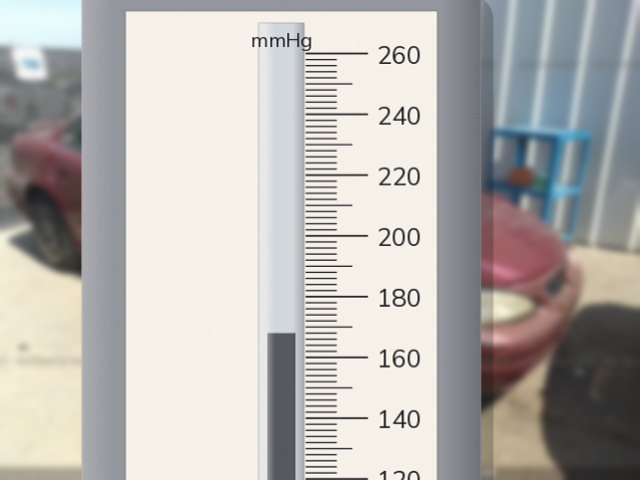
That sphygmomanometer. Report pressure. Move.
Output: 168 mmHg
